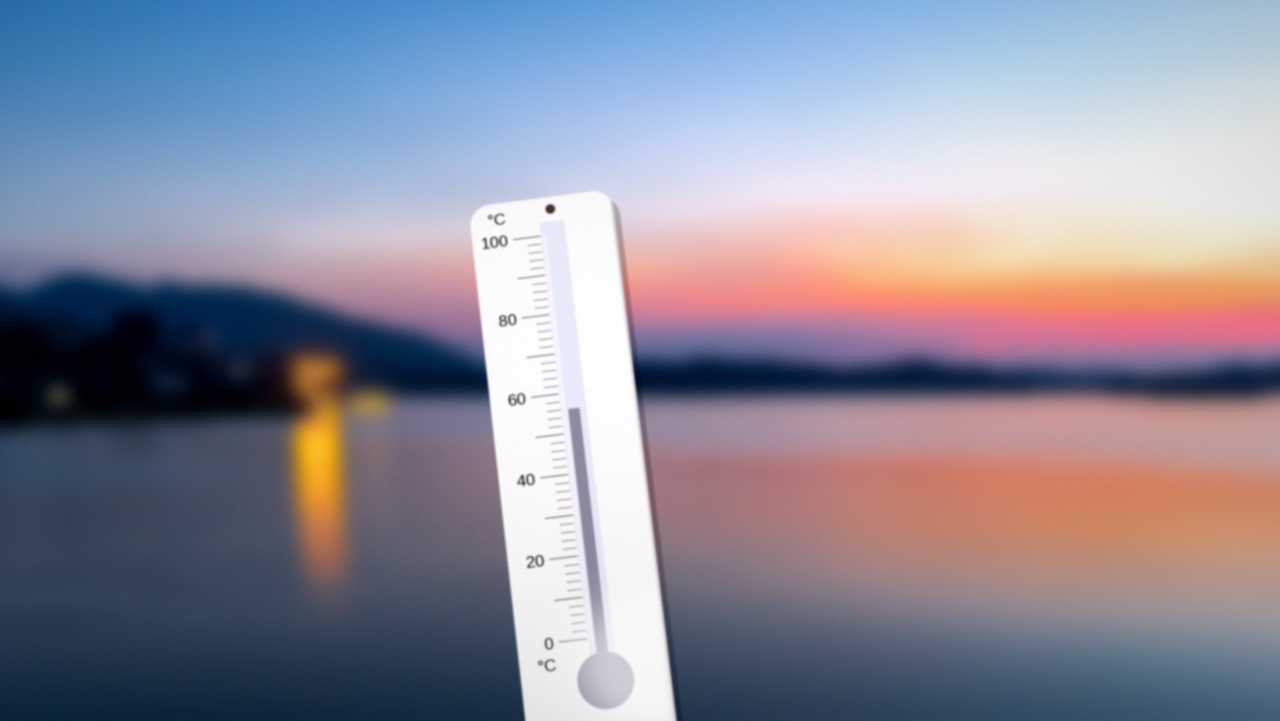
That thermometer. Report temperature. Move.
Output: 56 °C
